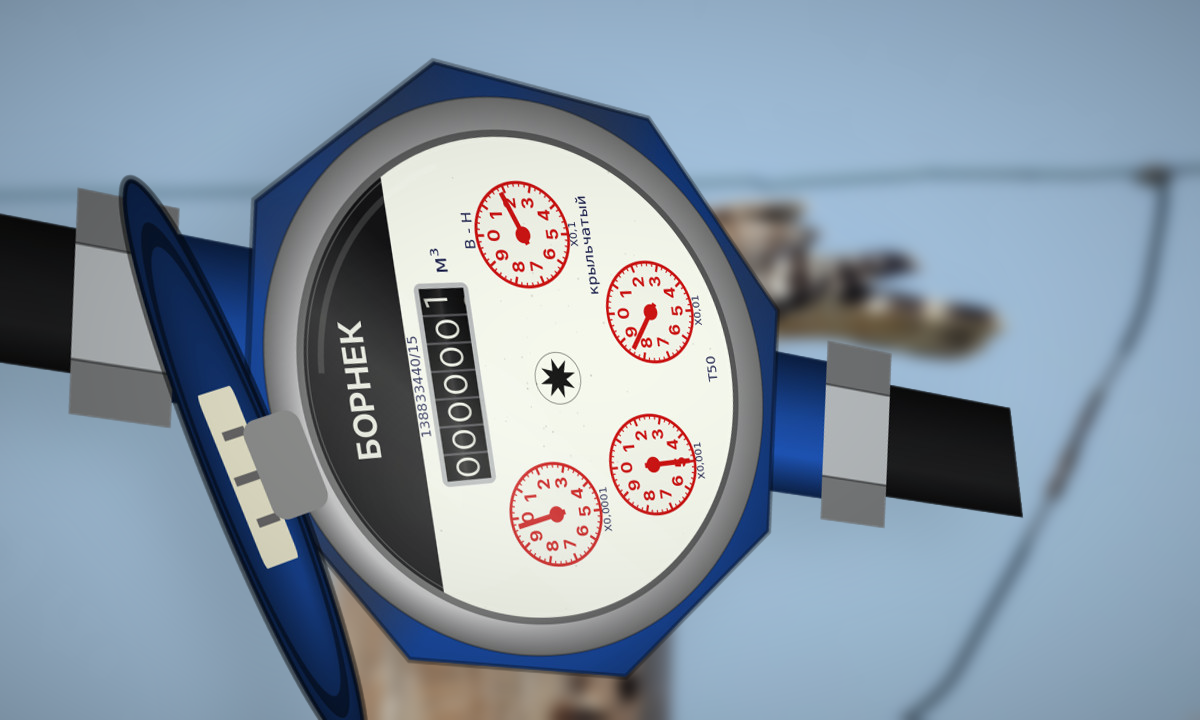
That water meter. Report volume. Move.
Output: 1.1849 m³
